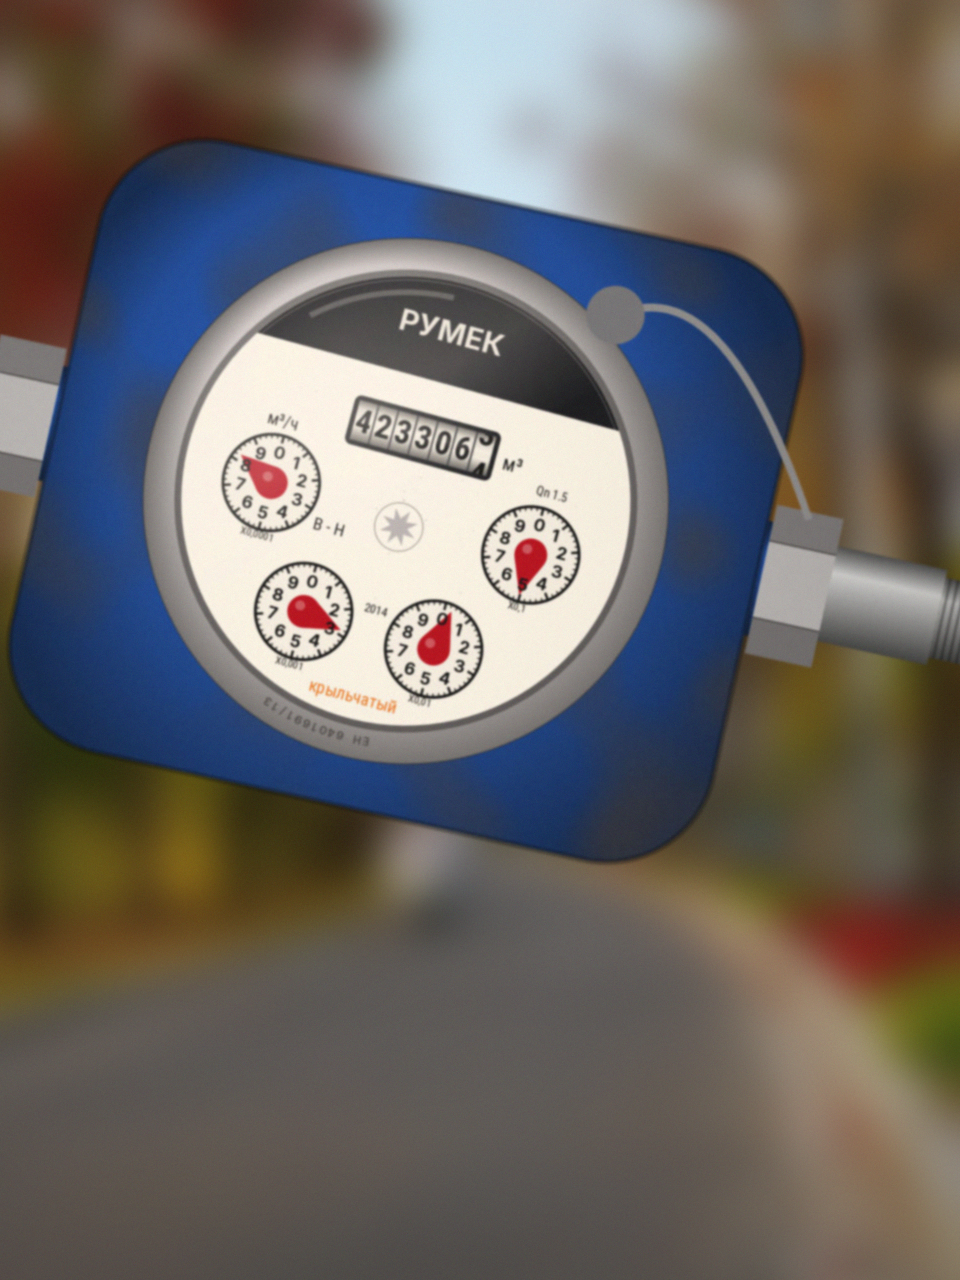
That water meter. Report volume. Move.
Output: 4233063.5028 m³
